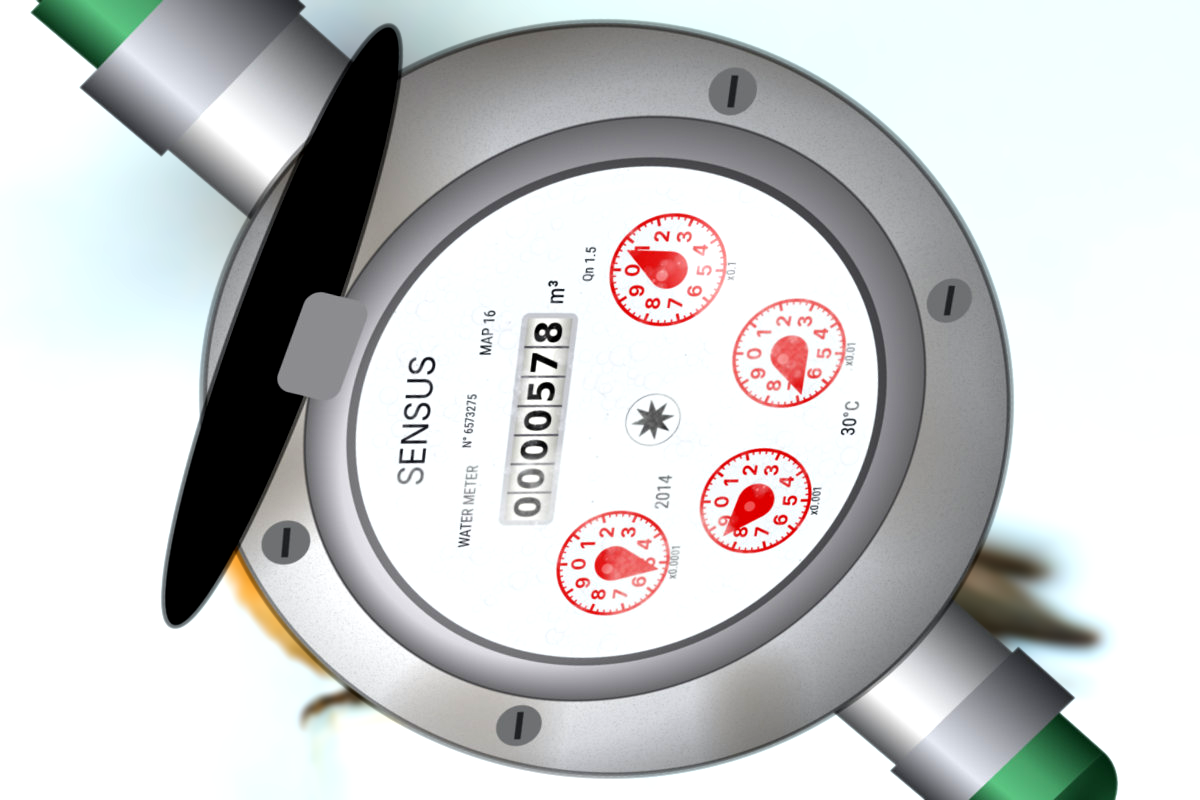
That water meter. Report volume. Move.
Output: 578.0685 m³
